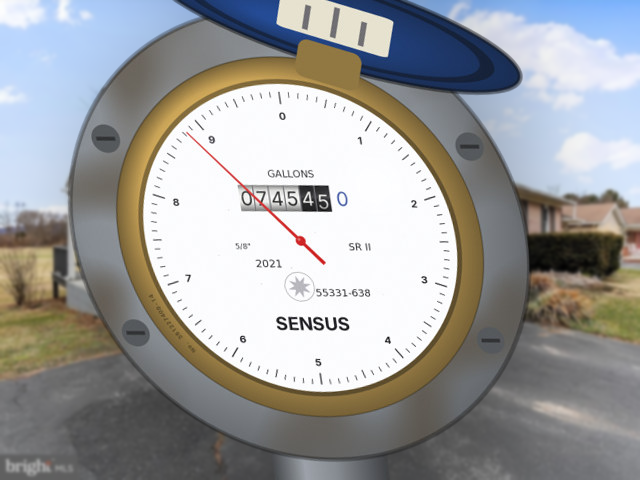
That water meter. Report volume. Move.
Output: 745448.8 gal
